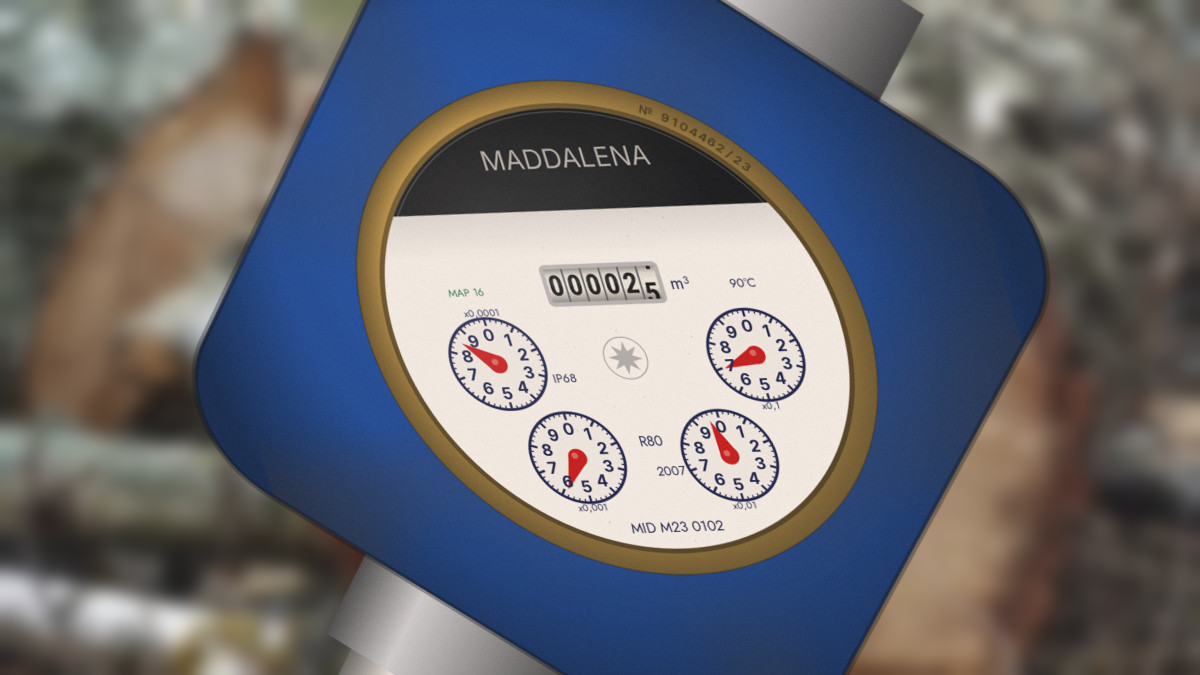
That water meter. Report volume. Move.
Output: 24.6958 m³
